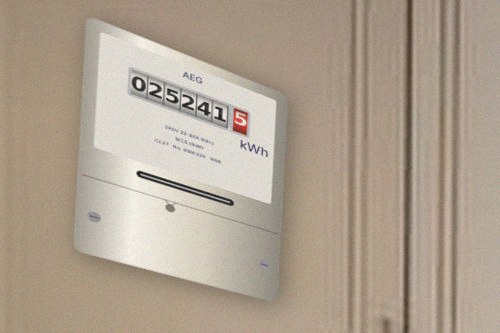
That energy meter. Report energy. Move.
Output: 25241.5 kWh
